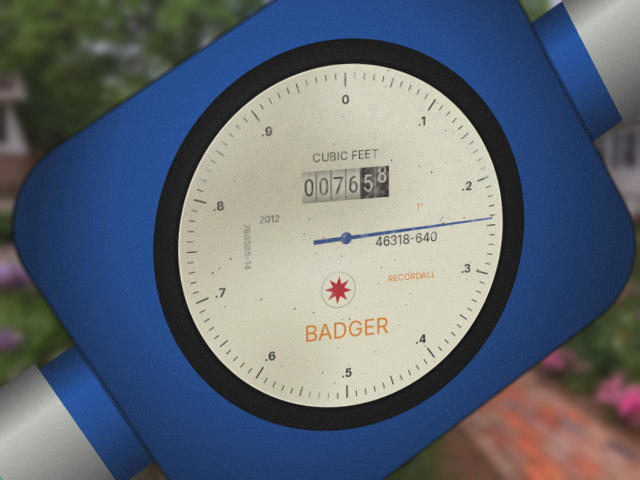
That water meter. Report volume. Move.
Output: 7658.24 ft³
